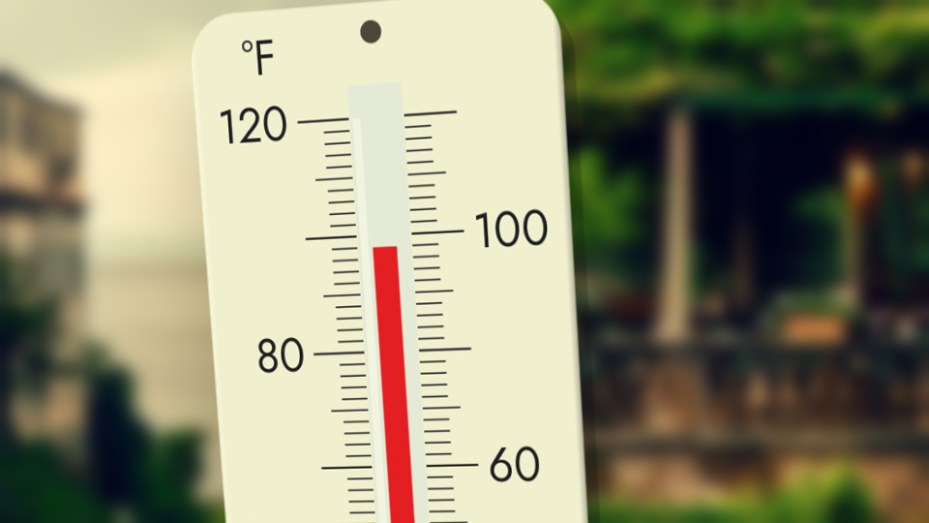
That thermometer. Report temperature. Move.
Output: 98 °F
